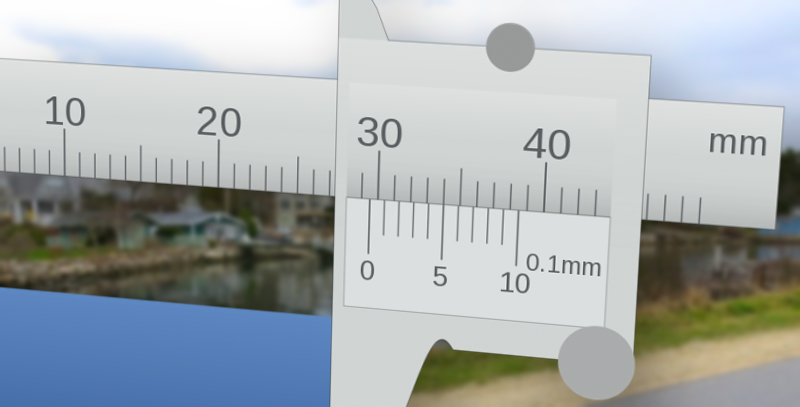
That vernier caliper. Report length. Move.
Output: 29.5 mm
